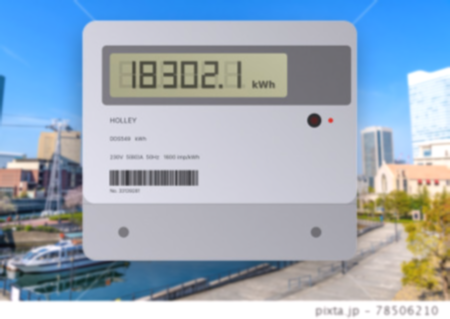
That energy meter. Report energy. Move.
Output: 18302.1 kWh
